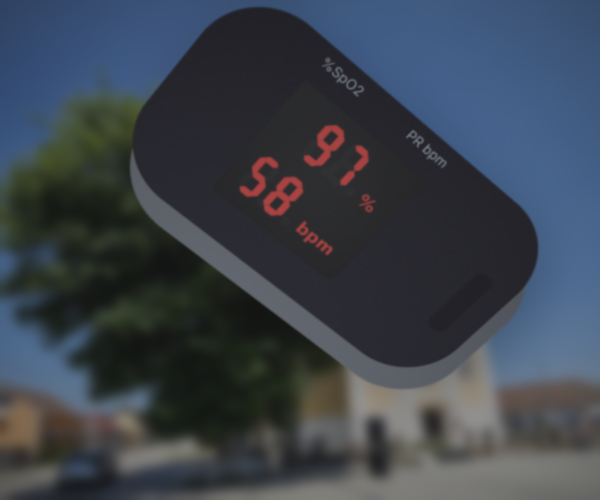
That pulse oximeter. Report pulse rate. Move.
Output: 58 bpm
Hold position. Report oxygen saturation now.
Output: 97 %
